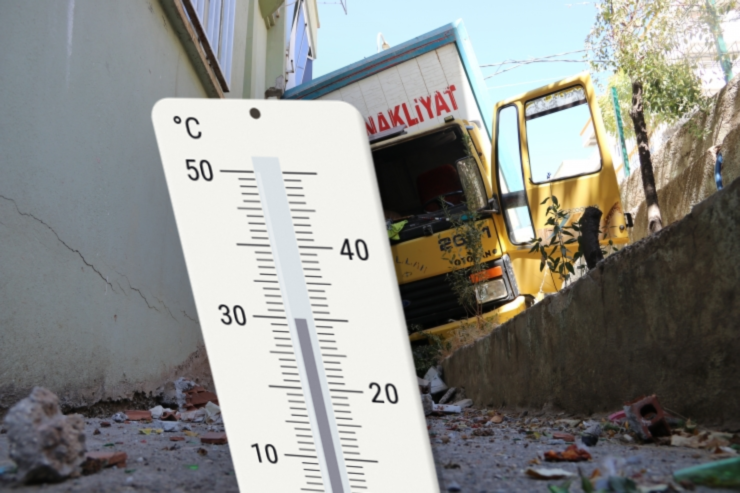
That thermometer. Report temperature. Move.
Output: 30 °C
